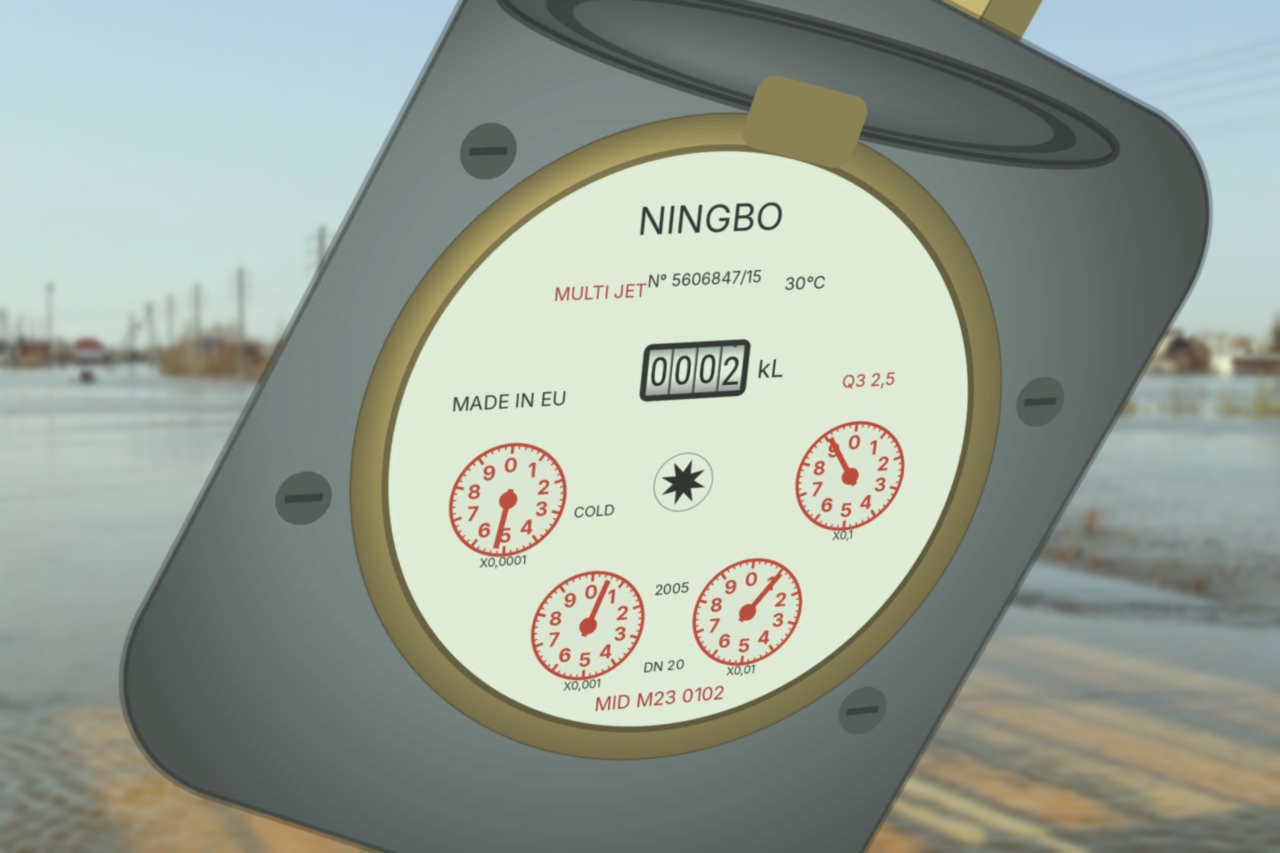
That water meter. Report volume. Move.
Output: 1.9105 kL
